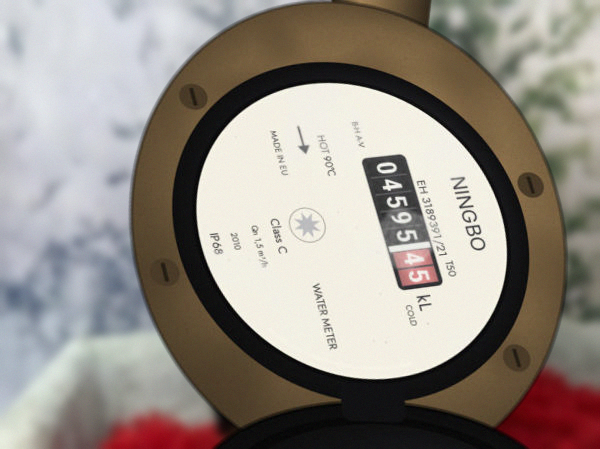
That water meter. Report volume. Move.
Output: 4595.45 kL
